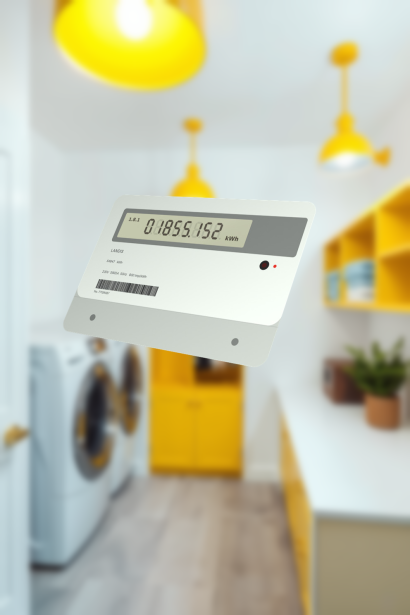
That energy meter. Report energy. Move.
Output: 1855.152 kWh
